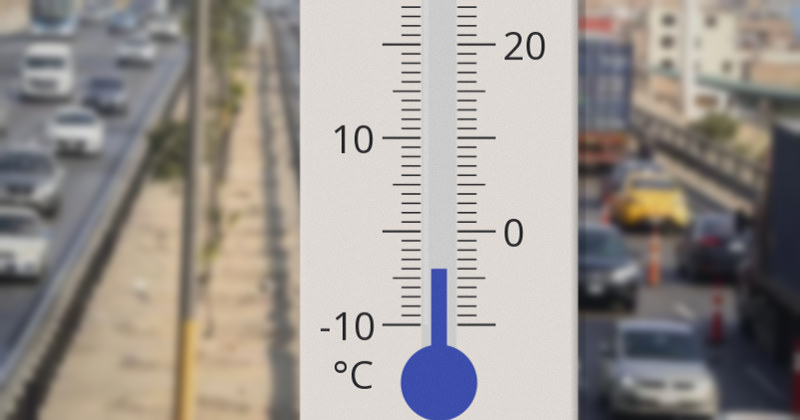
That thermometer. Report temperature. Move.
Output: -4 °C
